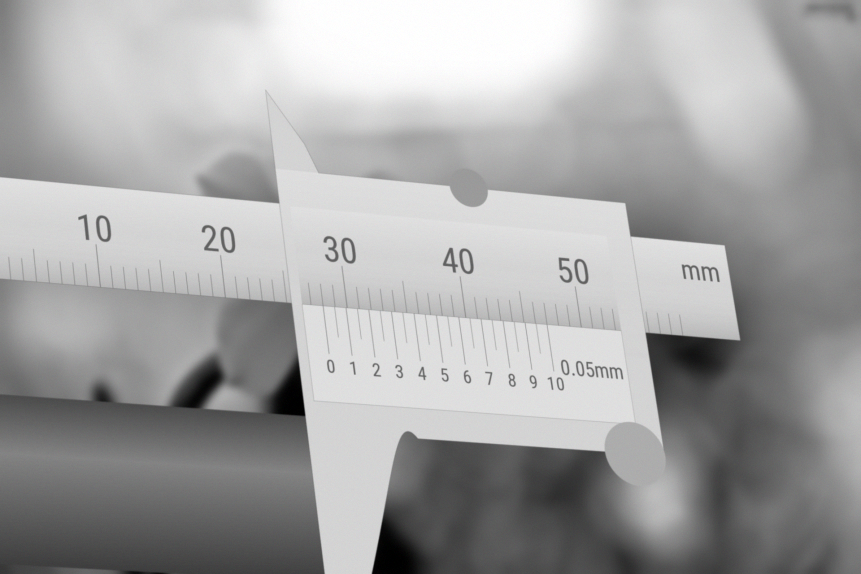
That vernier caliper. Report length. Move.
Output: 28.0 mm
